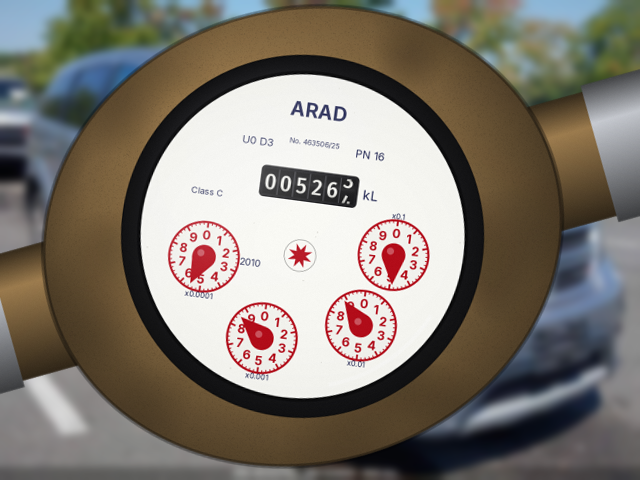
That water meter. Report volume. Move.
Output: 5263.4885 kL
